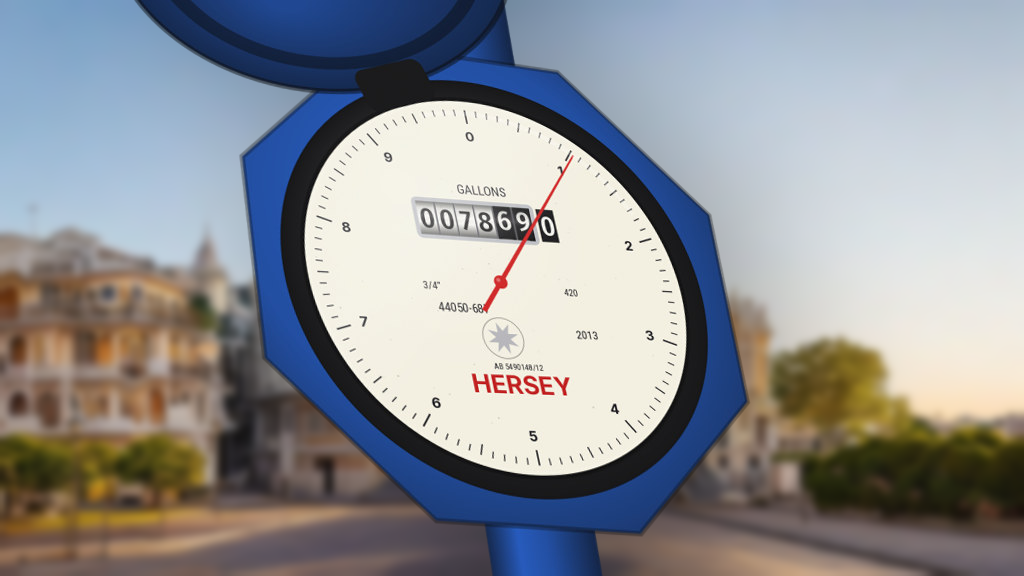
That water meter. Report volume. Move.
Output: 78691.0 gal
